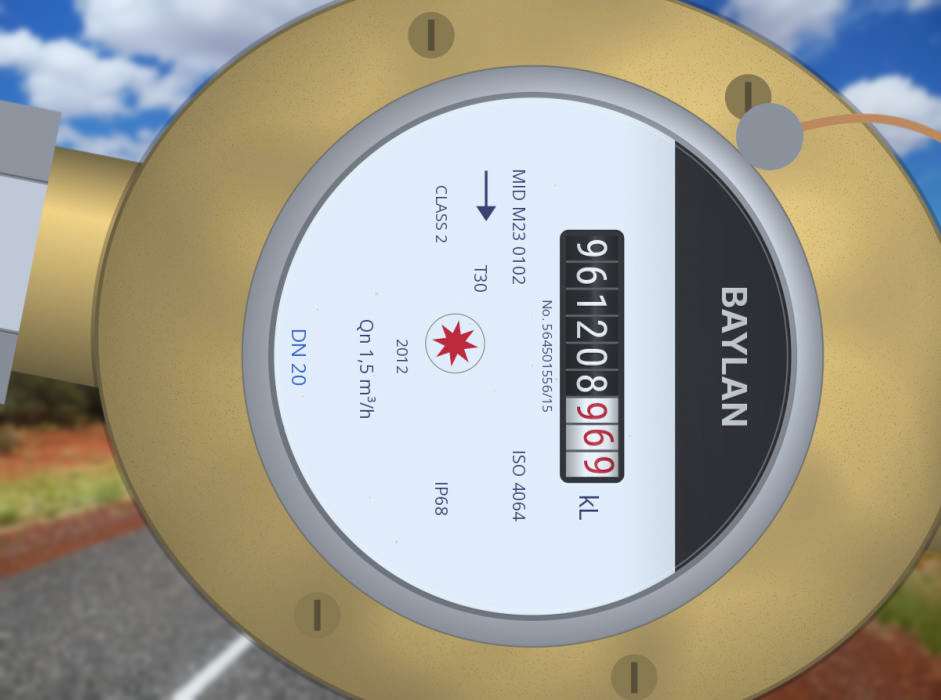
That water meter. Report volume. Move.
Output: 961208.969 kL
